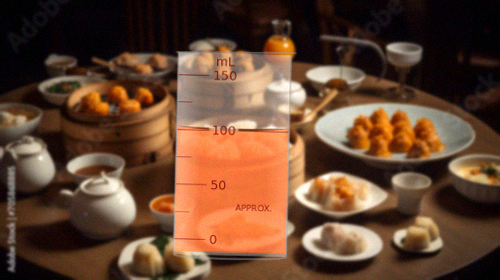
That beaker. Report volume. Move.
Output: 100 mL
